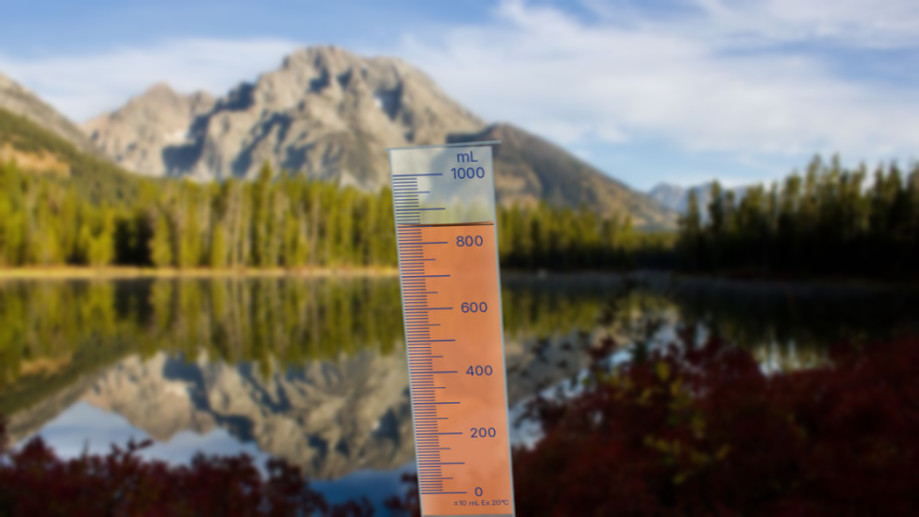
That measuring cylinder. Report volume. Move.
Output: 850 mL
